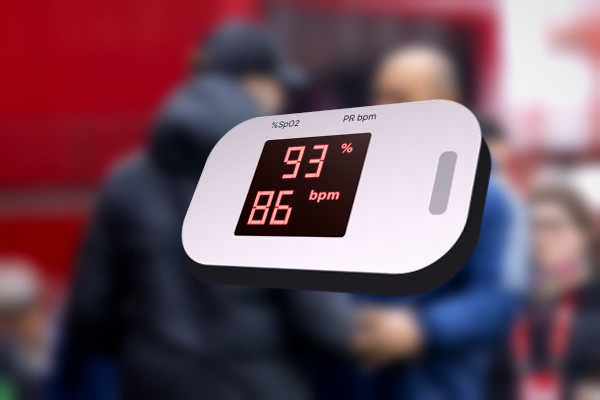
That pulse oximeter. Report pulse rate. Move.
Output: 86 bpm
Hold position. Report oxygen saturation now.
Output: 93 %
